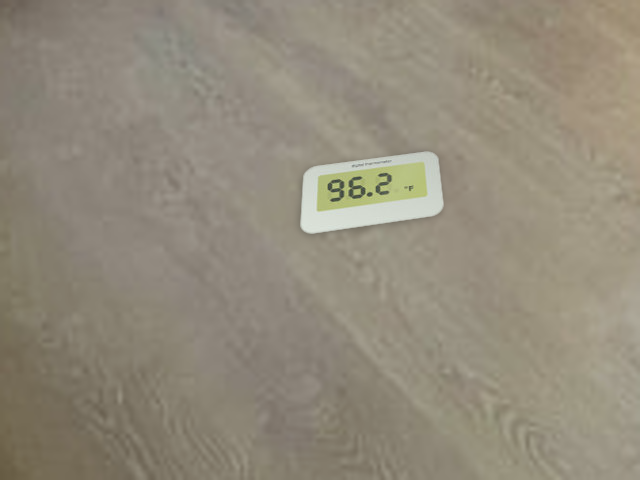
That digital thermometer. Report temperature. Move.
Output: 96.2 °F
